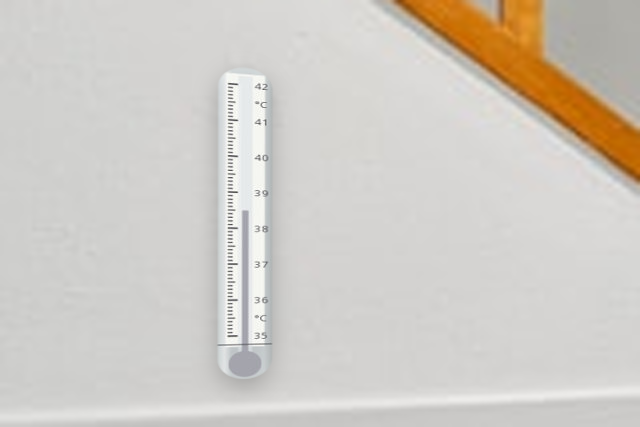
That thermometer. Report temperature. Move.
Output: 38.5 °C
